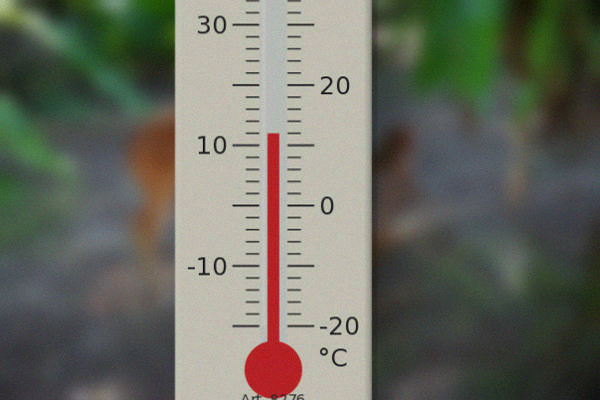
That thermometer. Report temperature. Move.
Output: 12 °C
